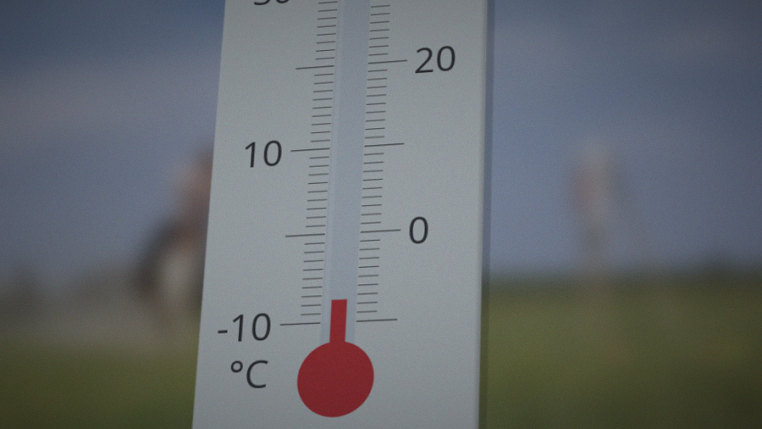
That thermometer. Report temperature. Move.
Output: -7.5 °C
